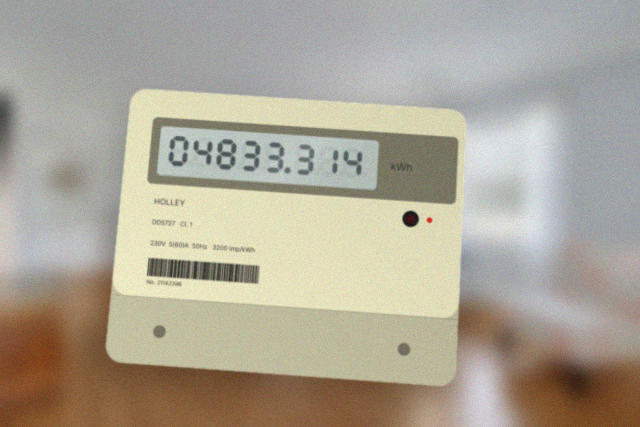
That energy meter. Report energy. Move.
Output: 4833.314 kWh
